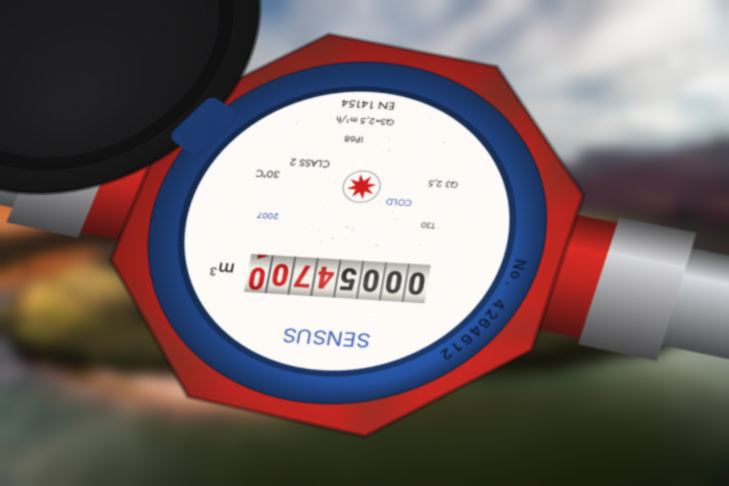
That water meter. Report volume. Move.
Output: 5.4700 m³
